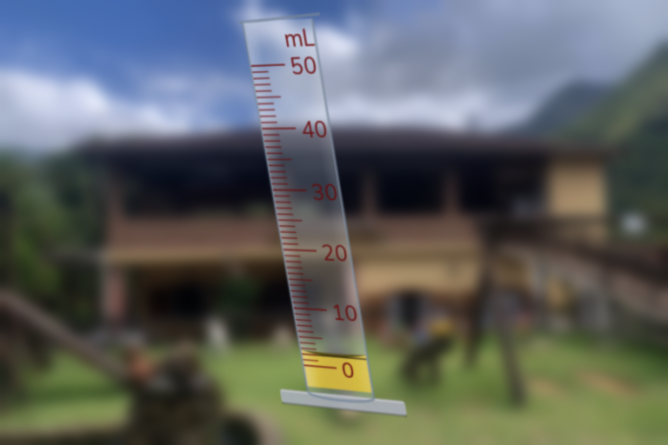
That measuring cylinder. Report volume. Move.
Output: 2 mL
